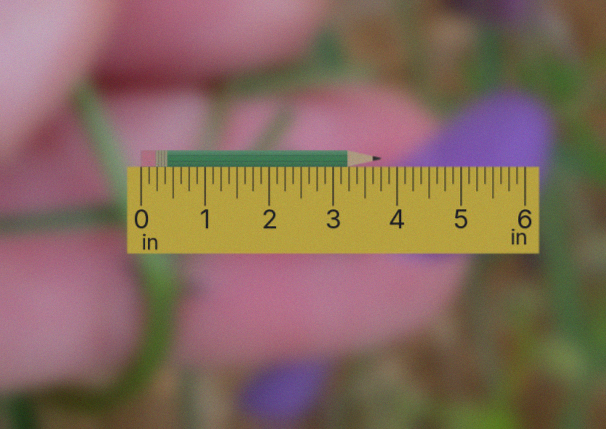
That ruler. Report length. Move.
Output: 3.75 in
